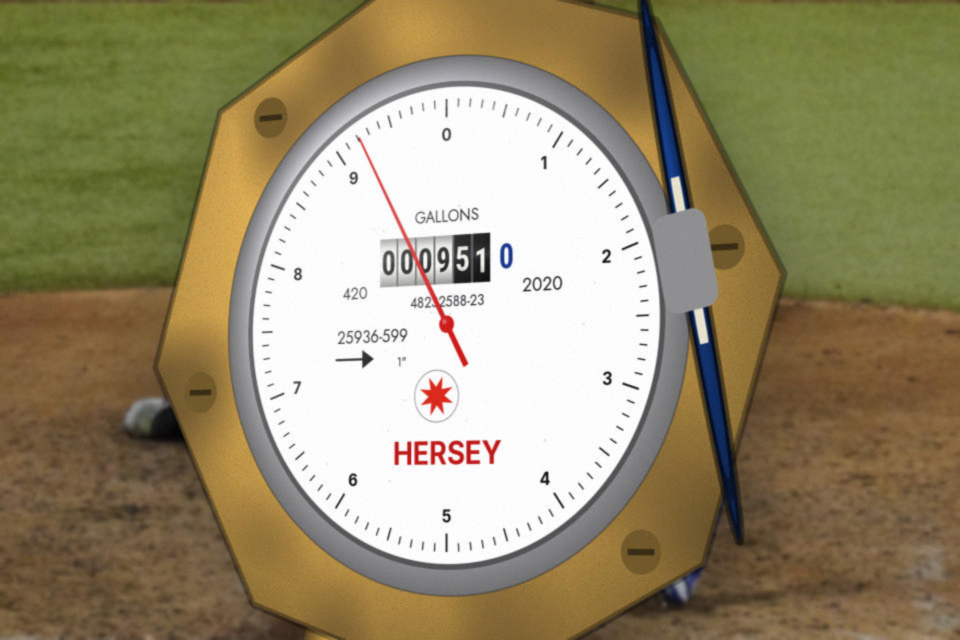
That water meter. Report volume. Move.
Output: 9509.2 gal
